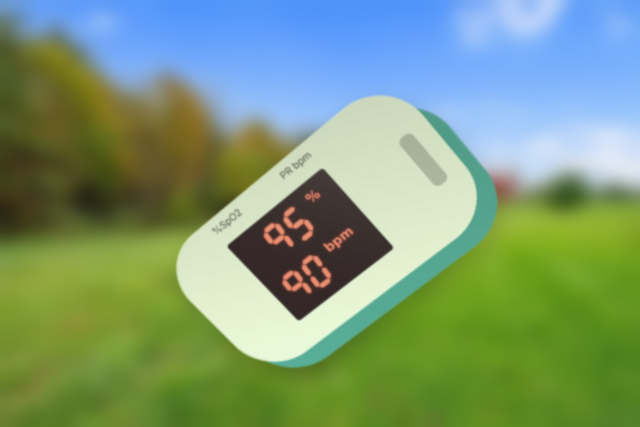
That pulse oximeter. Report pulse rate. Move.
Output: 90 bpm
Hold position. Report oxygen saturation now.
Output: 95 %
